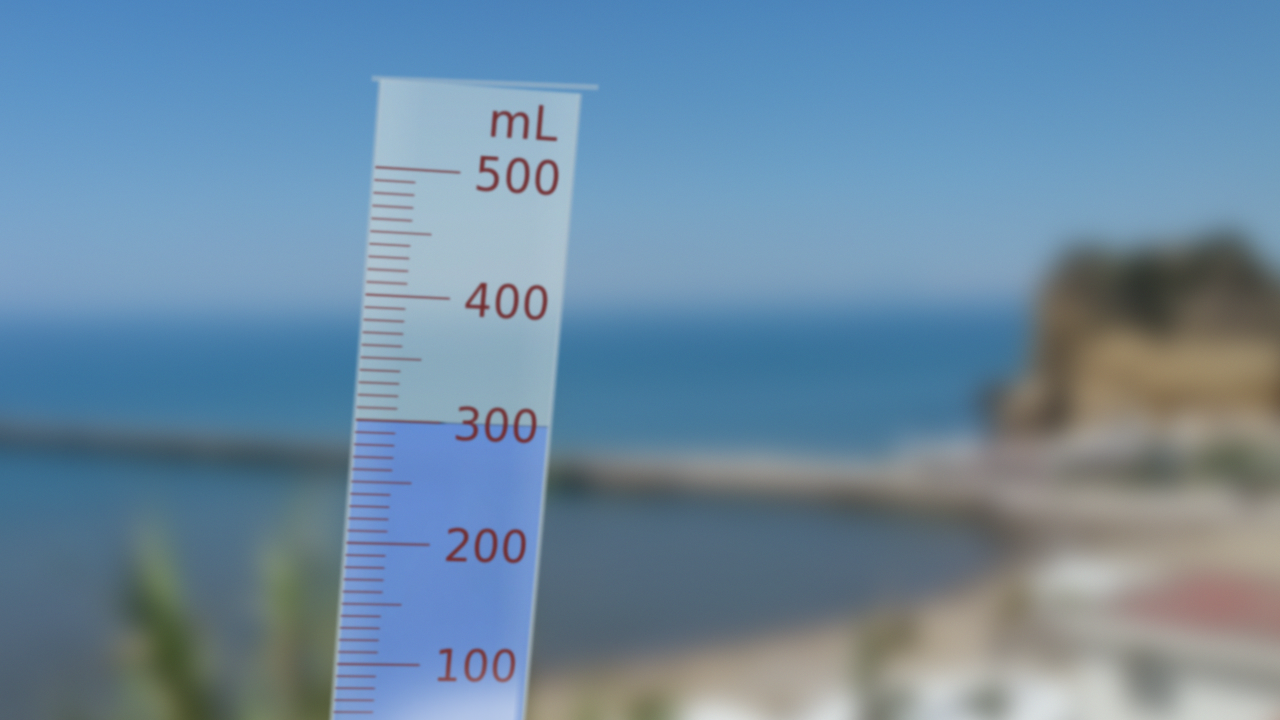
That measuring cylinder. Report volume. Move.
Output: 300 mL
